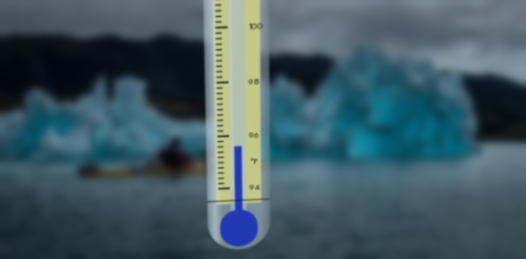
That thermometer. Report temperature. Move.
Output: 95.6 °F
